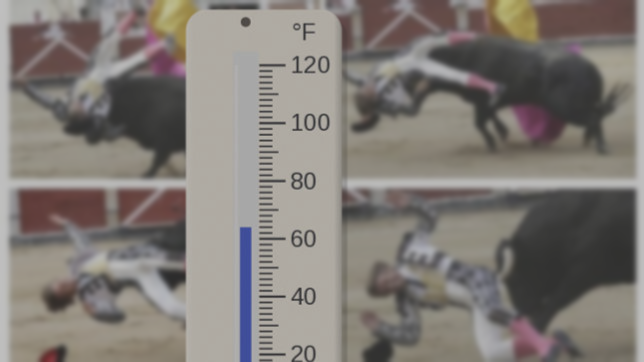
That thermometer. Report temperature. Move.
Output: 64 °F
